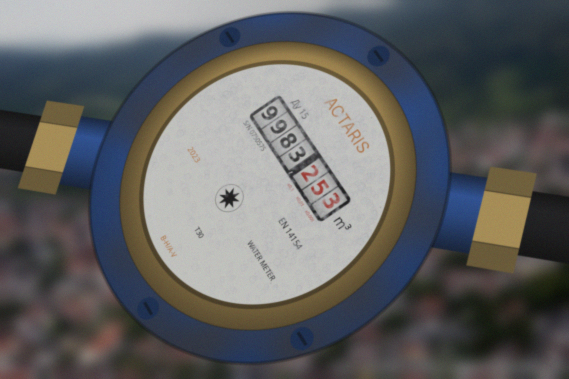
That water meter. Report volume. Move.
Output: 9983.253 m³
